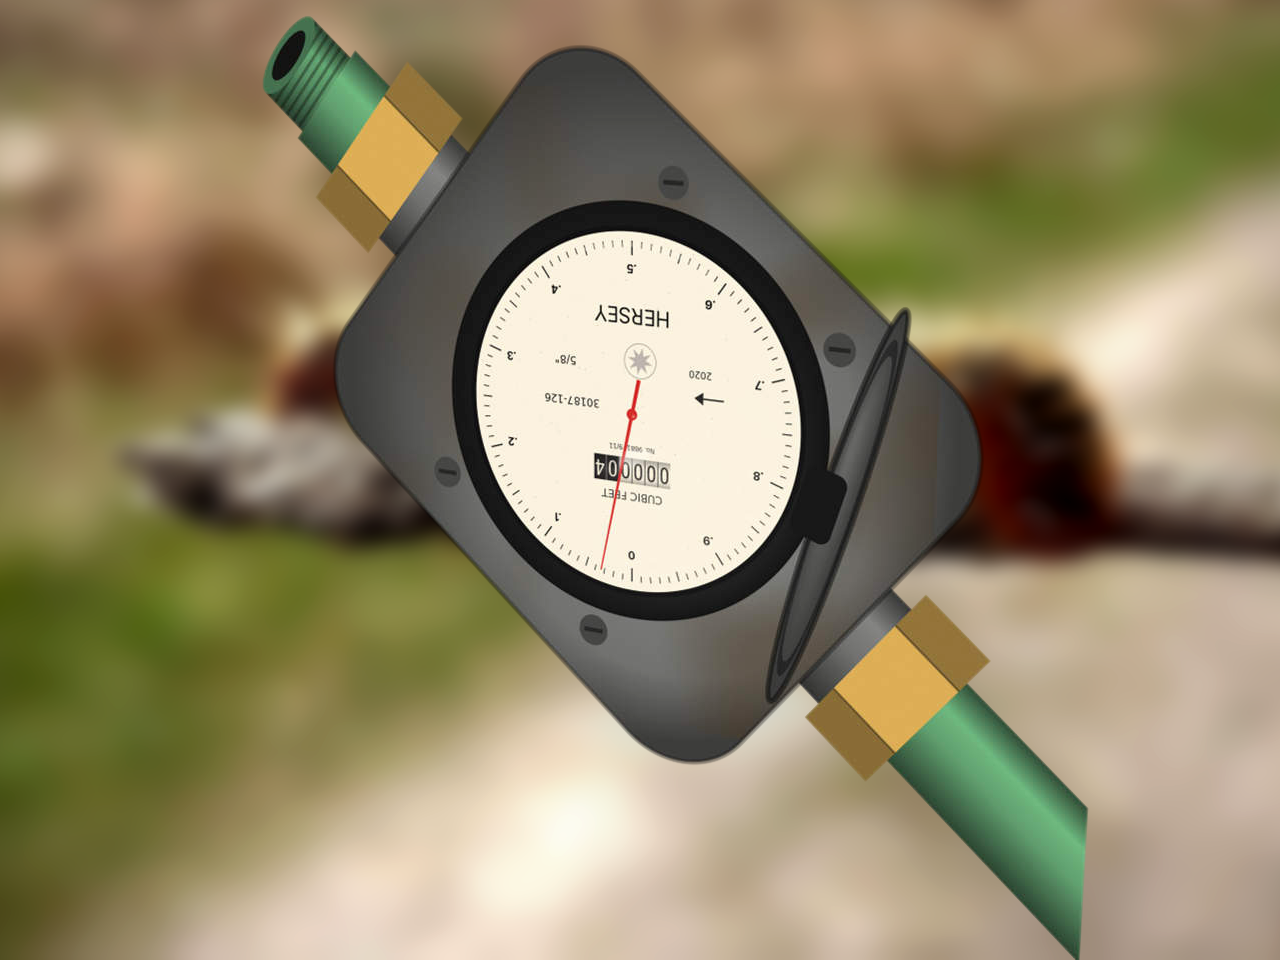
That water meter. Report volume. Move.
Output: 4.03 ft³
